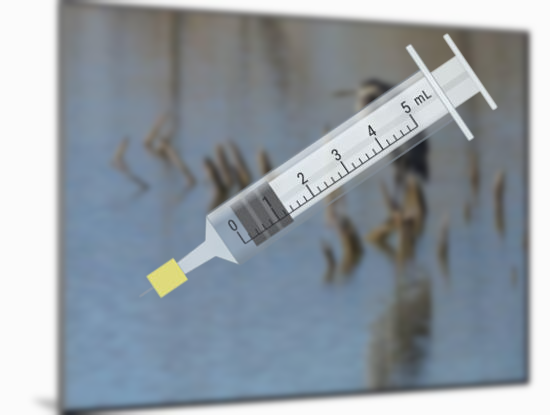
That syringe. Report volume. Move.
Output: 0.2 mL
